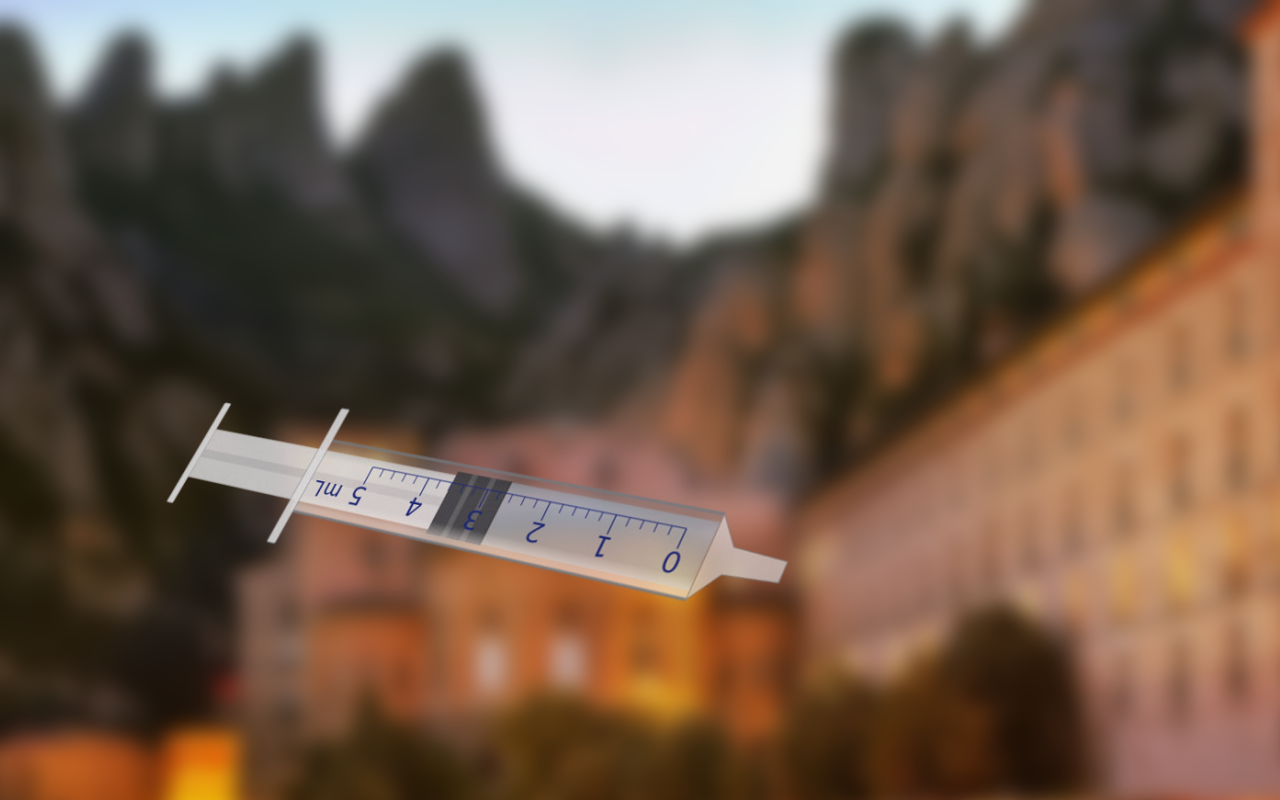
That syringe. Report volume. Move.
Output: 2.7 mL
